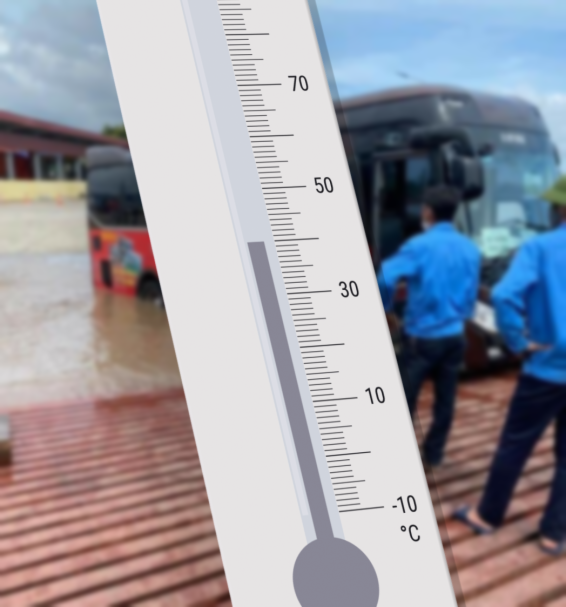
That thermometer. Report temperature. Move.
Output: 40 °C
